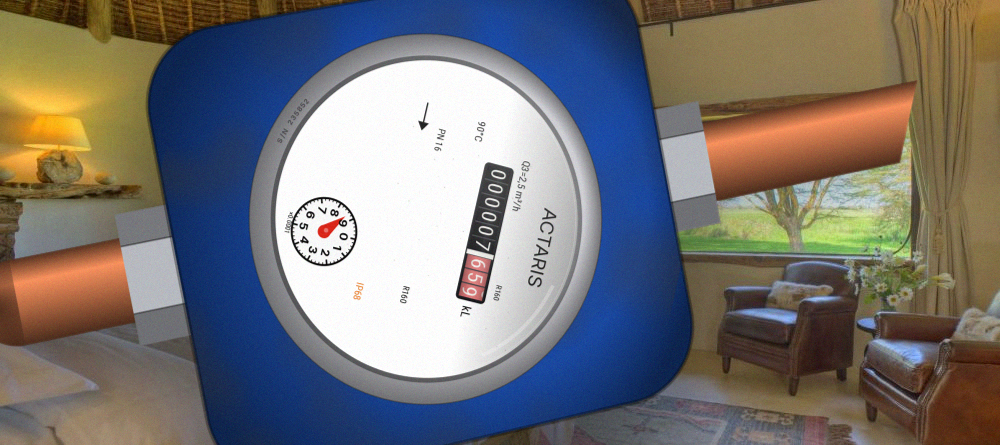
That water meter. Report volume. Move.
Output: 7.6588 kL
